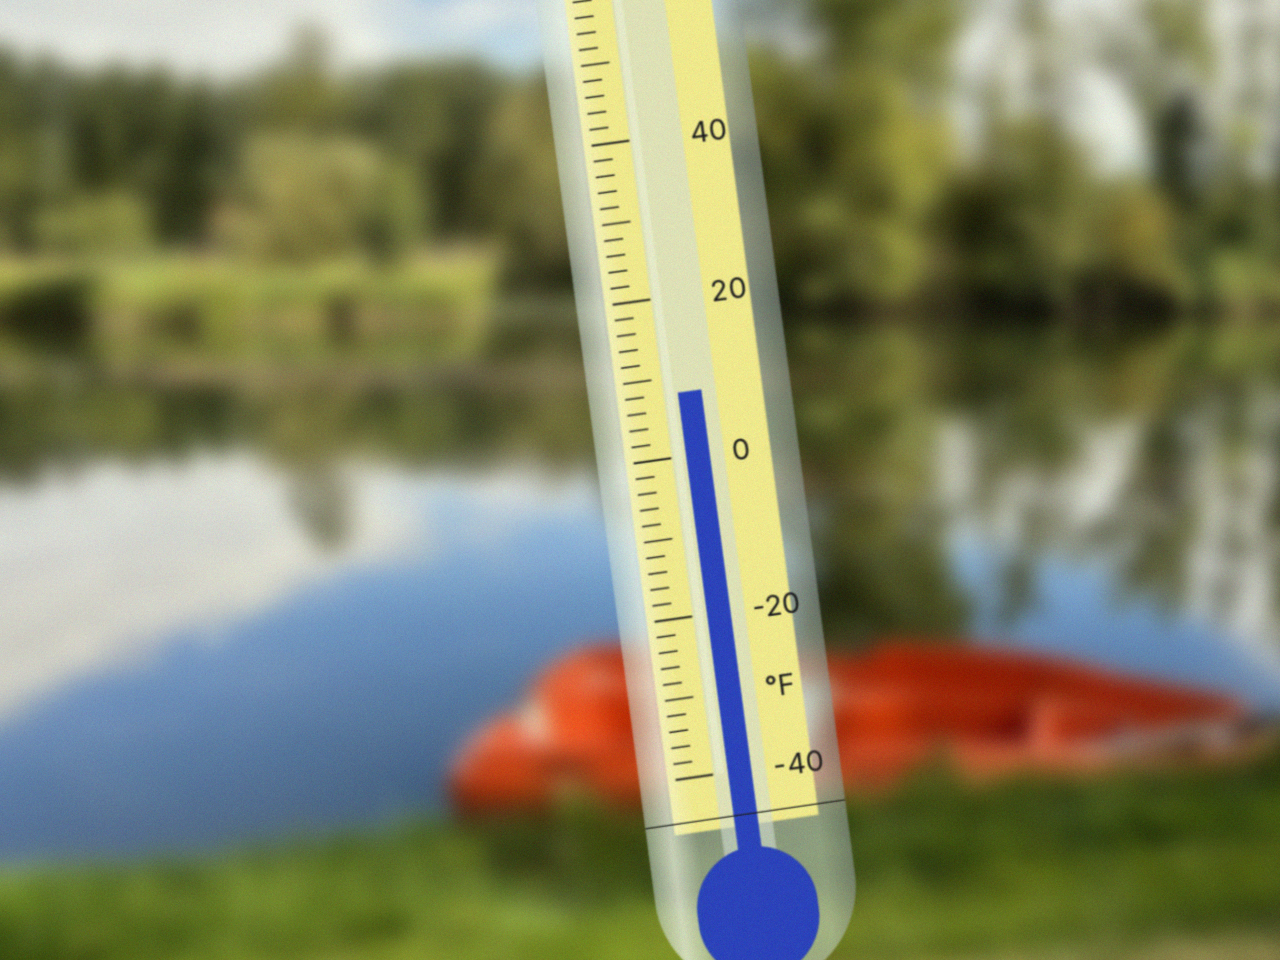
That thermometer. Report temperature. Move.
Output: 8 °F
